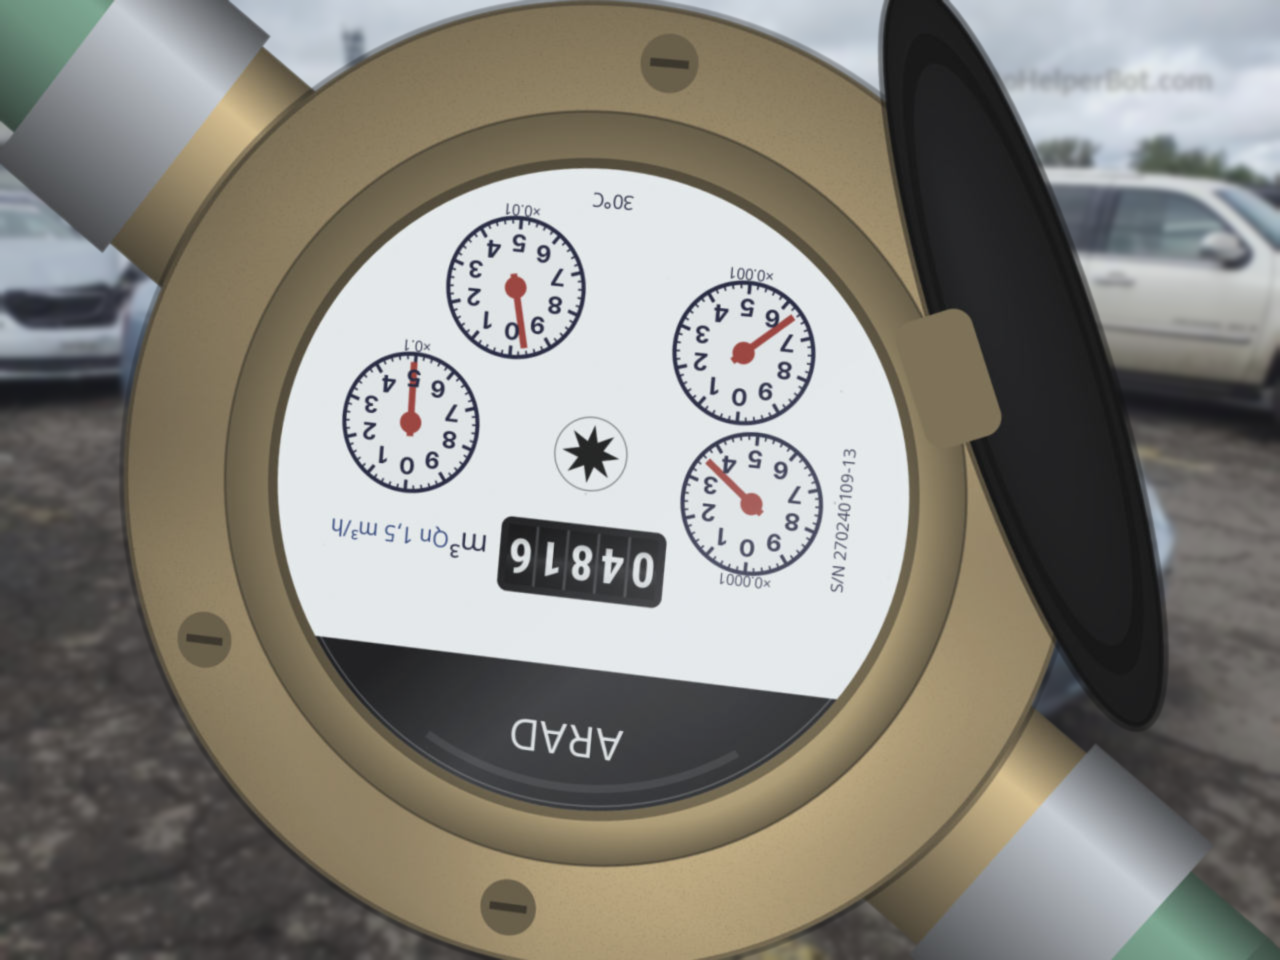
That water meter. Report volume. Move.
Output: 4816.4963 m³
